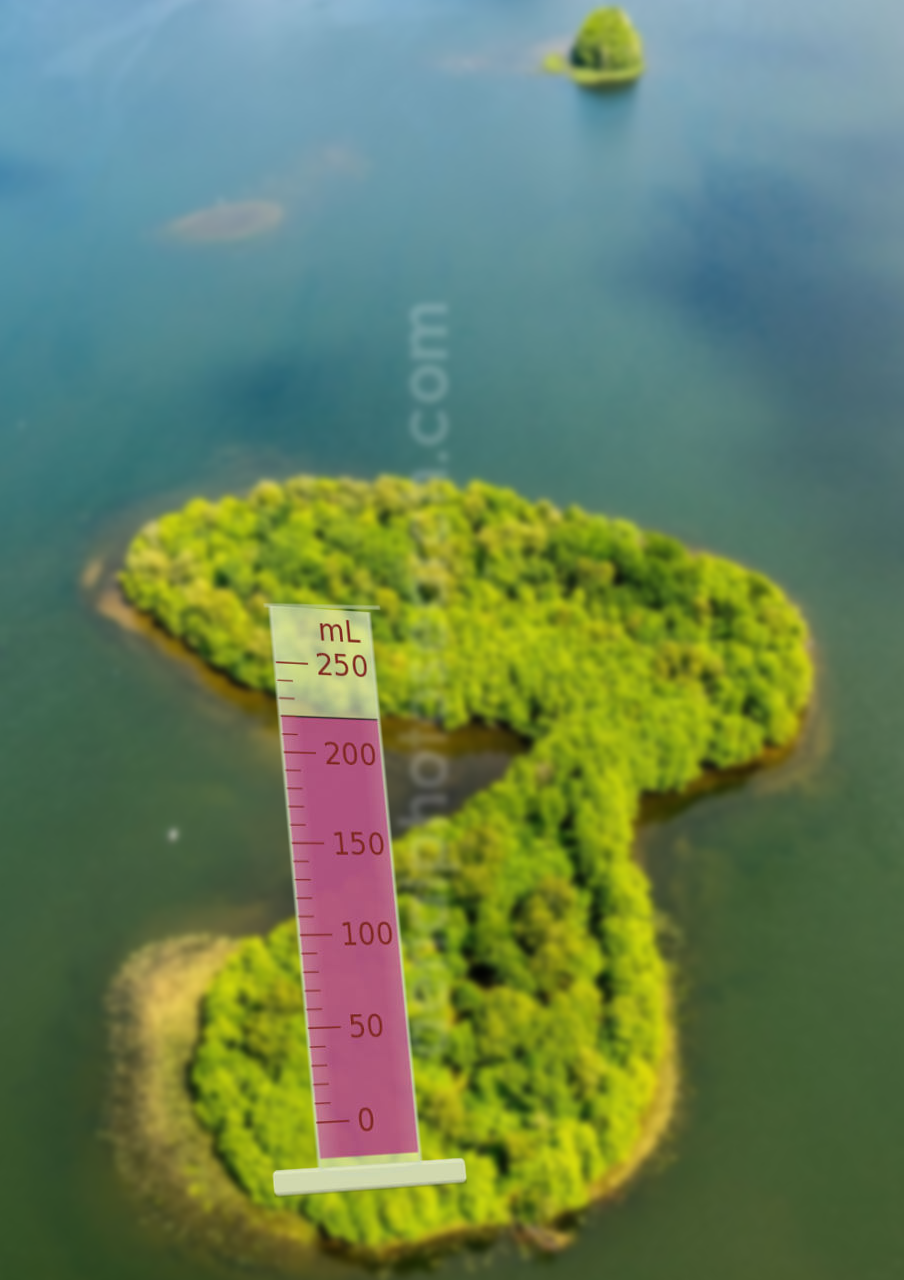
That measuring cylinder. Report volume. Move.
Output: 220 mL
